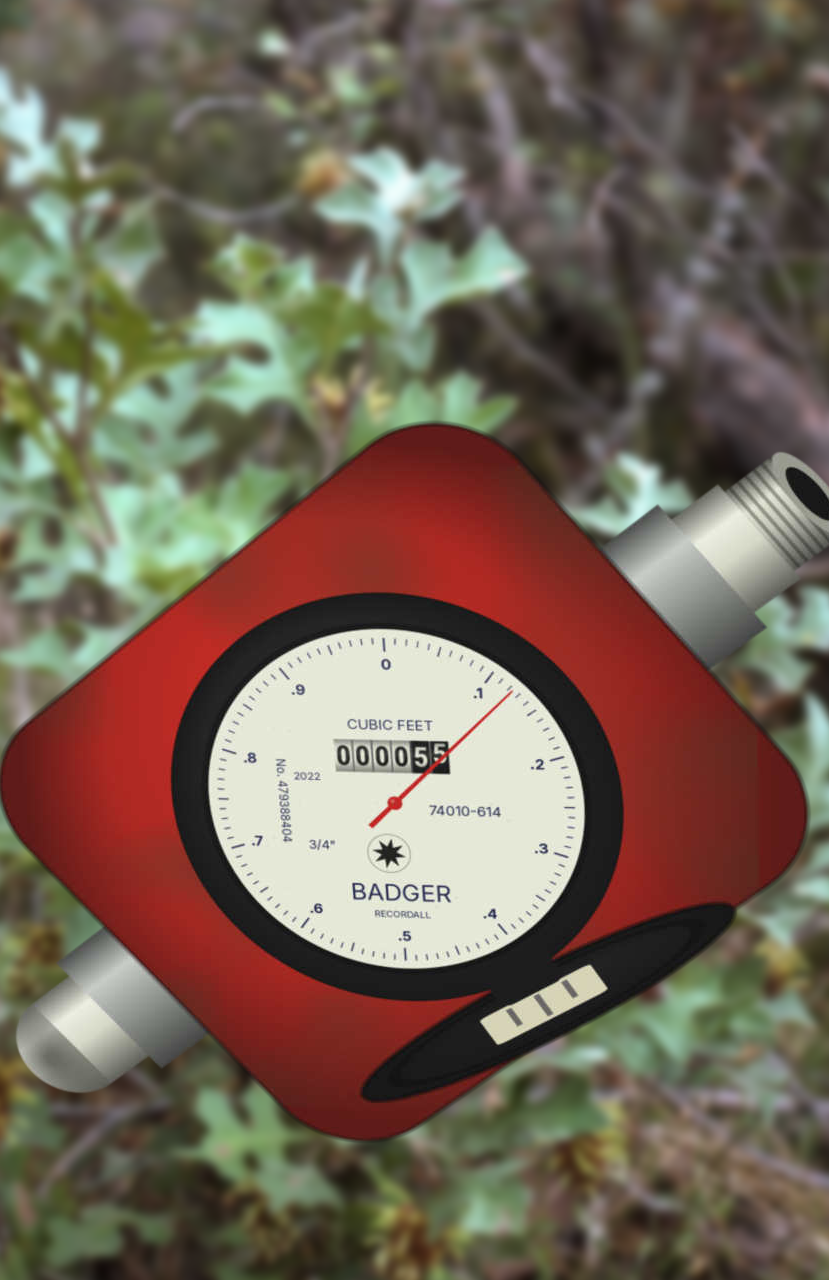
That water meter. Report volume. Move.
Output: 55.12 ft³
